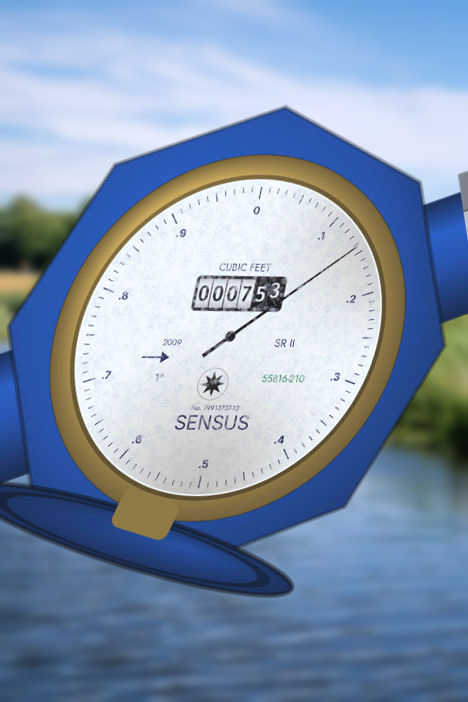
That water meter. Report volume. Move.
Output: 753.14 ft³
